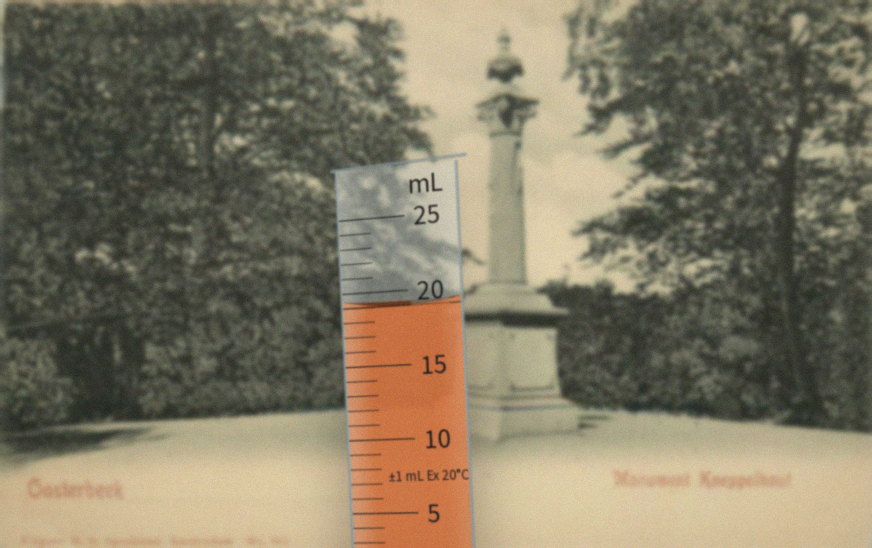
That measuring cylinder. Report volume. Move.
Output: 19 mL
